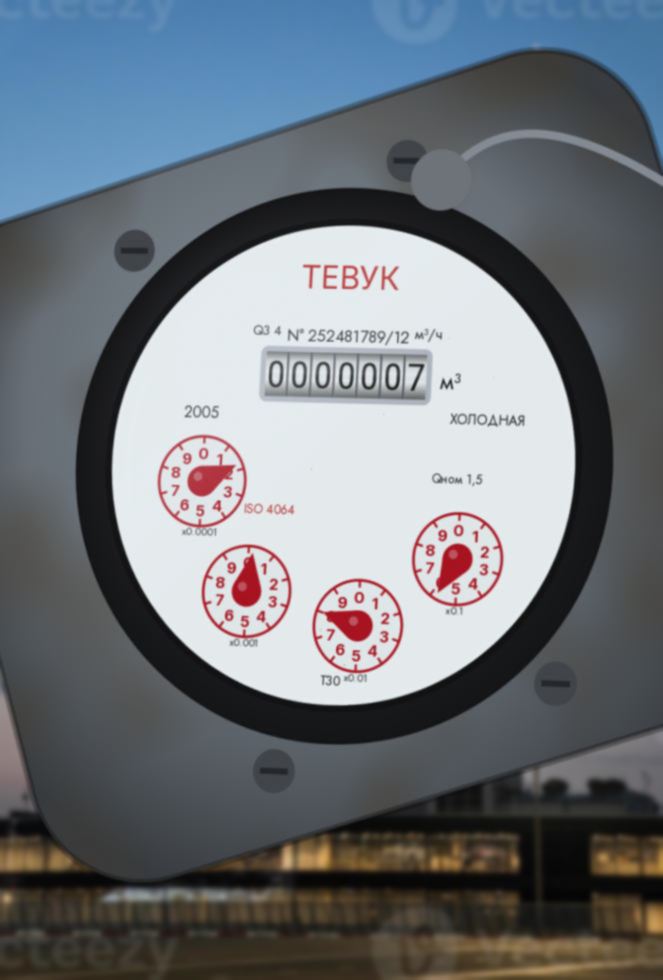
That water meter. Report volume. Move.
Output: 7.5801 m³
